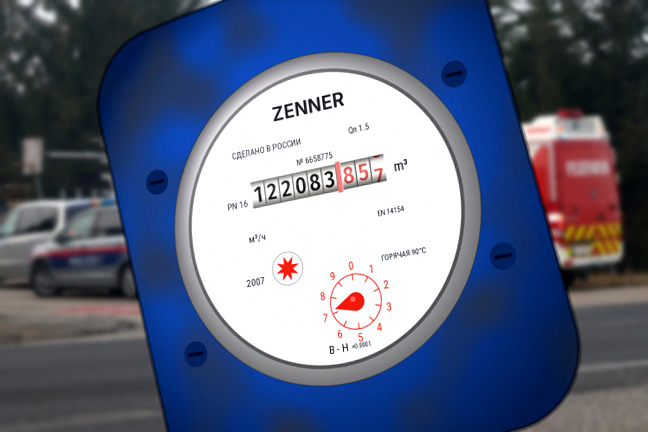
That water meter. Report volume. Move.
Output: 122083.8567 m³
